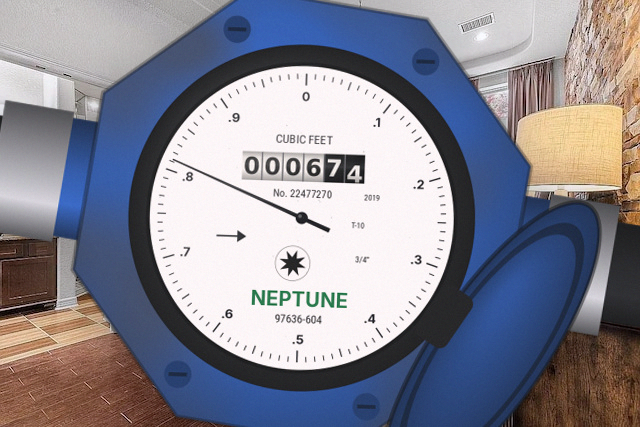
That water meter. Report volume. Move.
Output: 673.81 ft³
